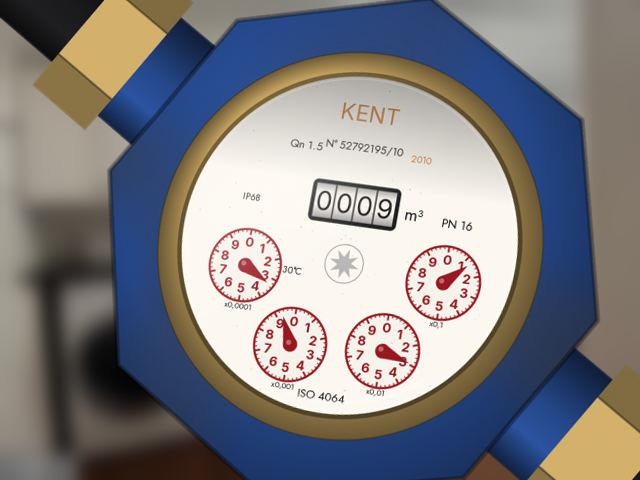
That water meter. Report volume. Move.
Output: 9.1293 m³
